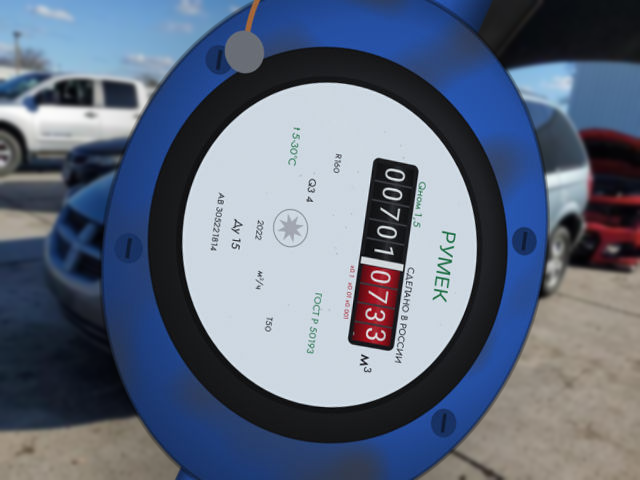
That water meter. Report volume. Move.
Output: 701.0733 m³
